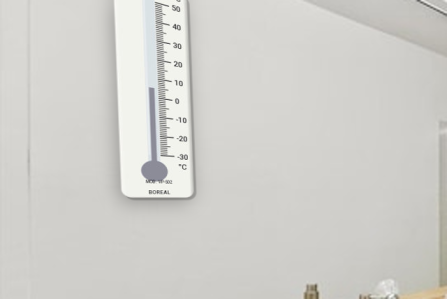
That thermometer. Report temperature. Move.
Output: 5 °C
